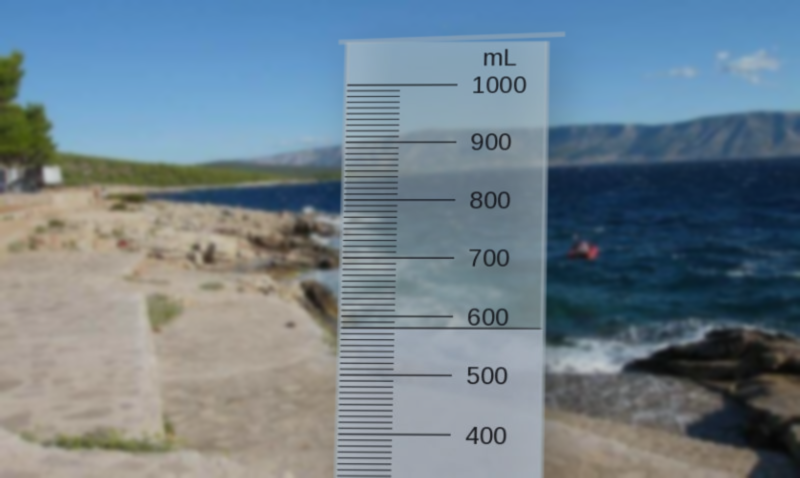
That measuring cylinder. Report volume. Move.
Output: 580 mL
